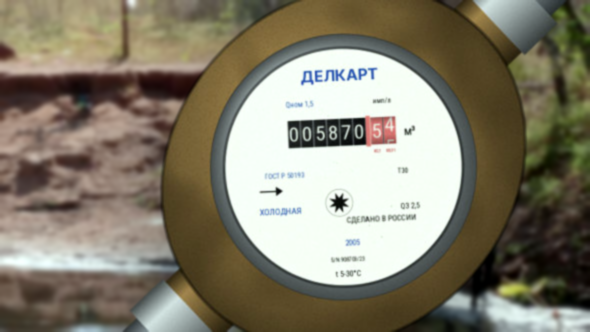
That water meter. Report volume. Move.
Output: 5870.54 m³
